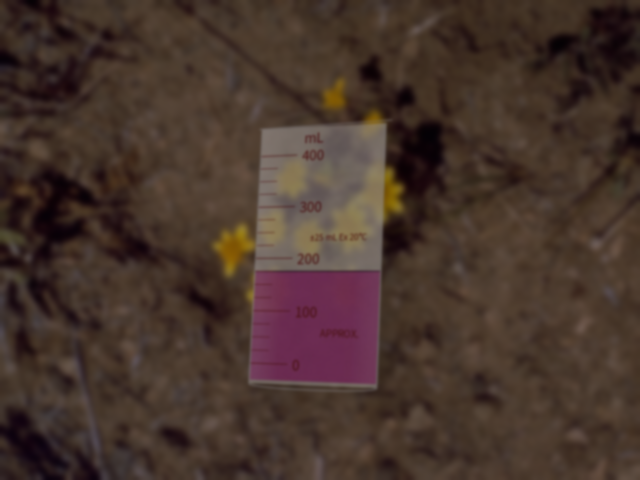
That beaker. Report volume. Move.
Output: 175 mL
